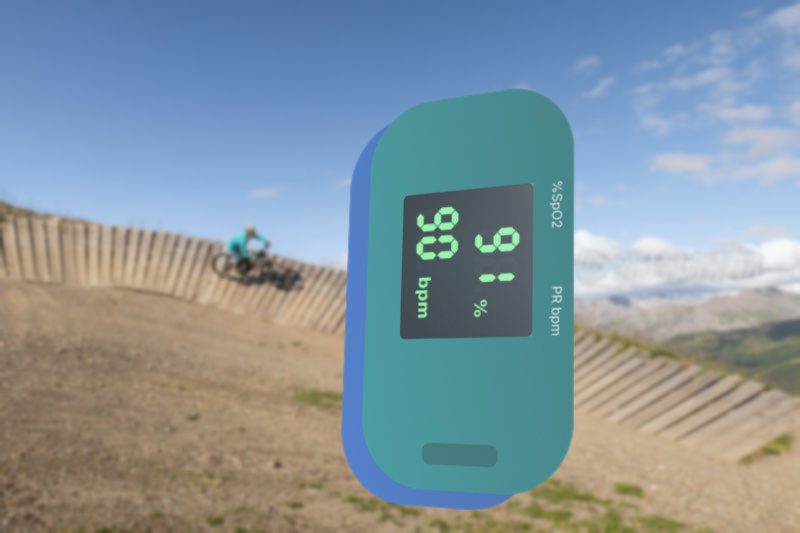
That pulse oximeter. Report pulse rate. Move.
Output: 90 bpm
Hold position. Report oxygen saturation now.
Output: 91 %
